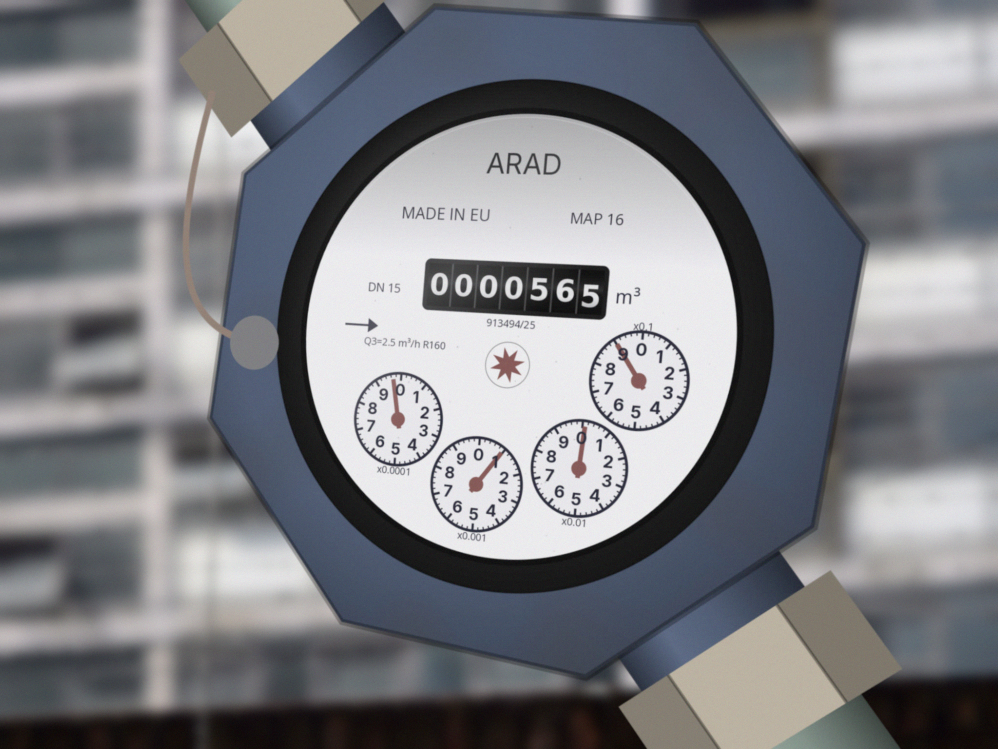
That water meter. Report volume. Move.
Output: 564.9009 m³
